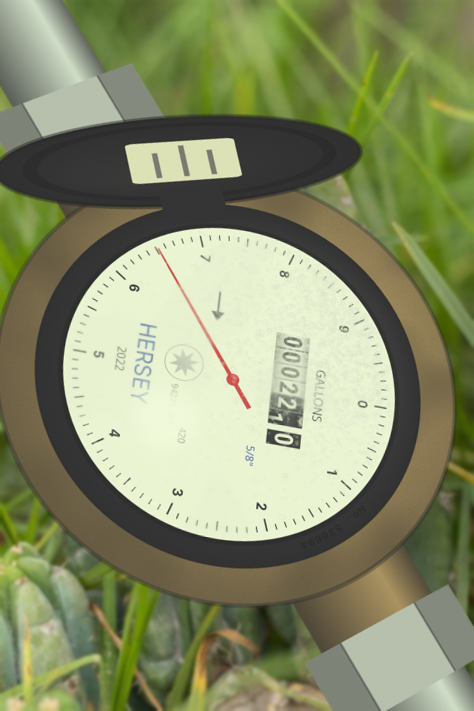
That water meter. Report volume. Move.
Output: 2206.5 gal
